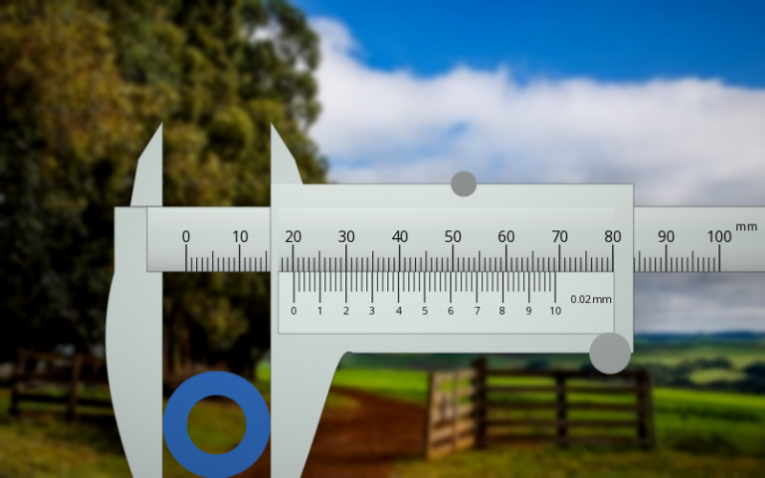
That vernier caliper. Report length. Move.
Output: 20.2 mm
